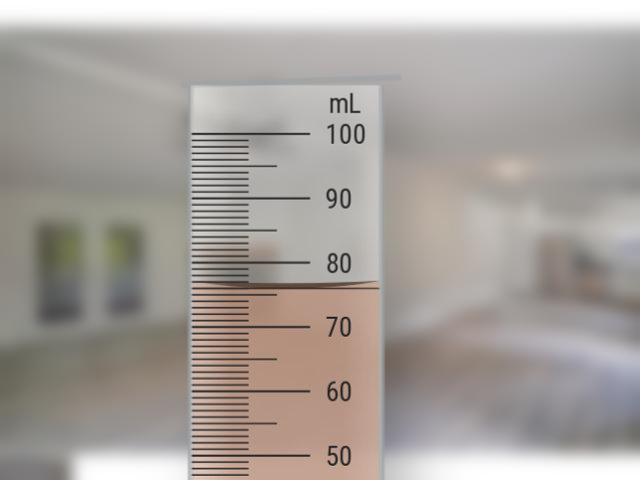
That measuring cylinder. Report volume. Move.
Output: 76 mL
